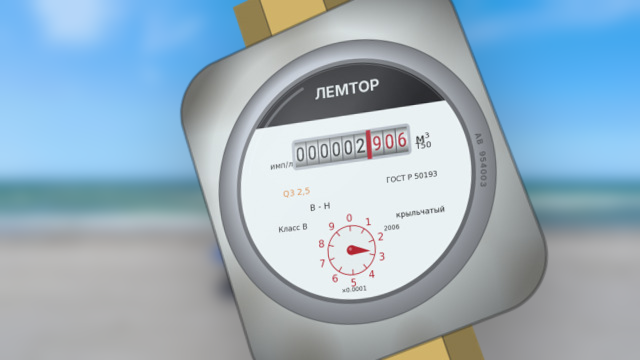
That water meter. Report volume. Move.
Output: 2.9062 m³
